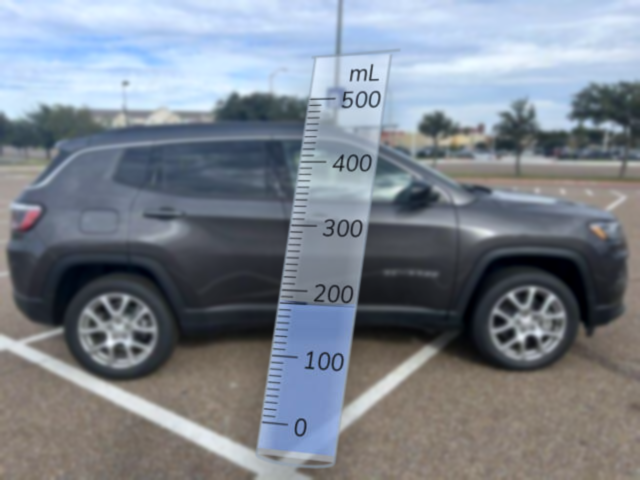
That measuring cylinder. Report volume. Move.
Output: 180 mL
